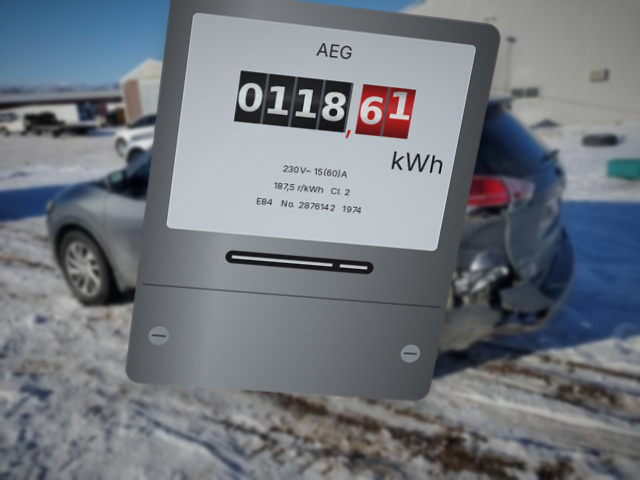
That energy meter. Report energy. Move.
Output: 118.61 kWh
